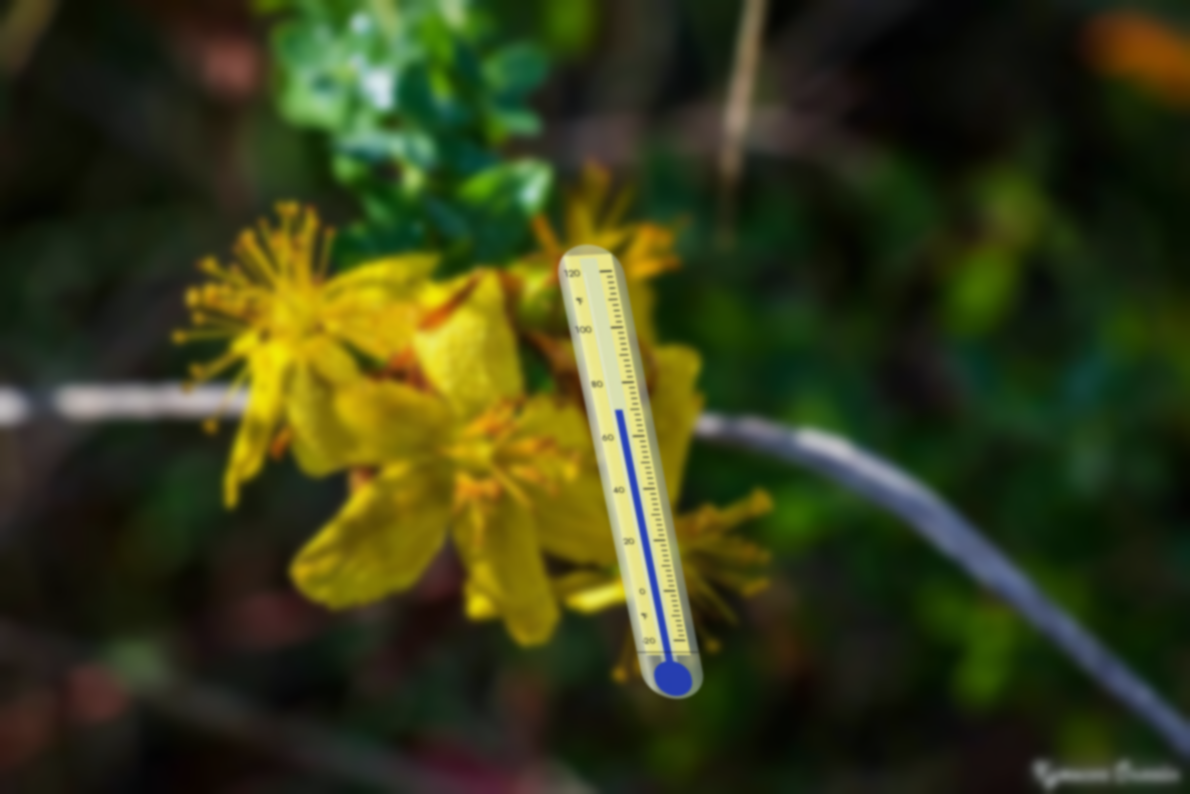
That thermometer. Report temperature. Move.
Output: 70 °F
